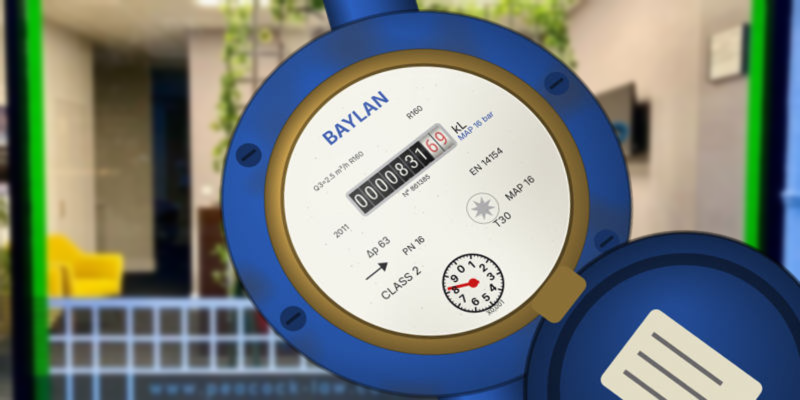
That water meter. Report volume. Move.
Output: 831.698 kL
